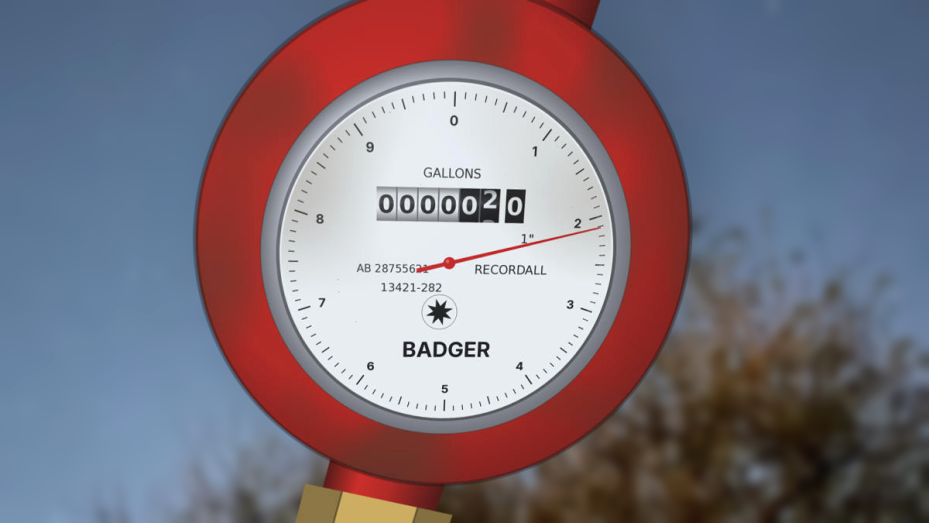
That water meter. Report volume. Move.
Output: 22.1 gal
